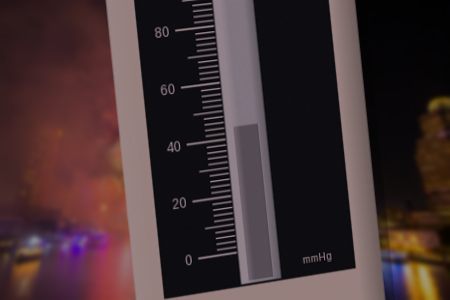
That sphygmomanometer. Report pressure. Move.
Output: 44 mmHg
